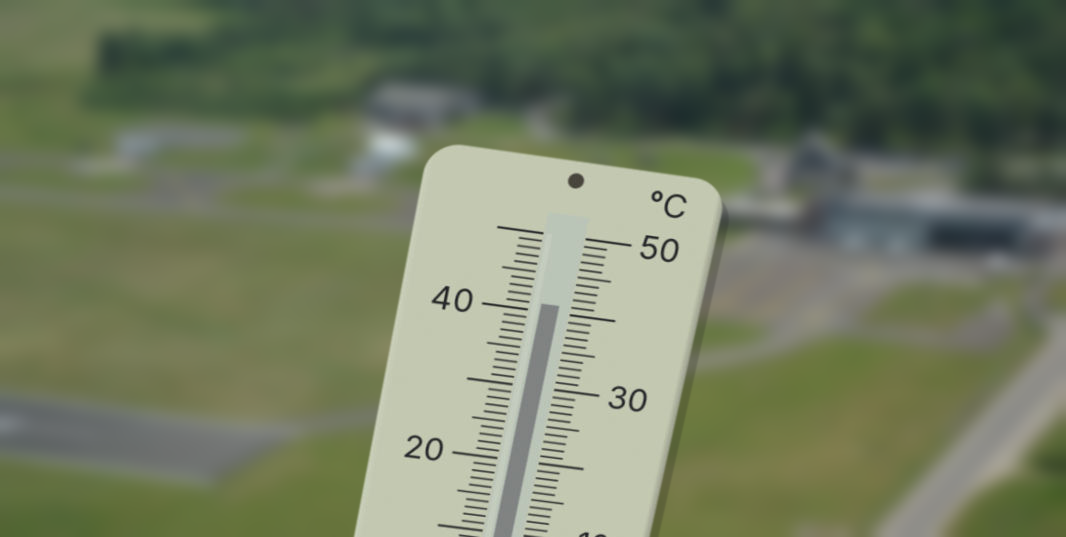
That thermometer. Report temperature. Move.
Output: 41 °C
